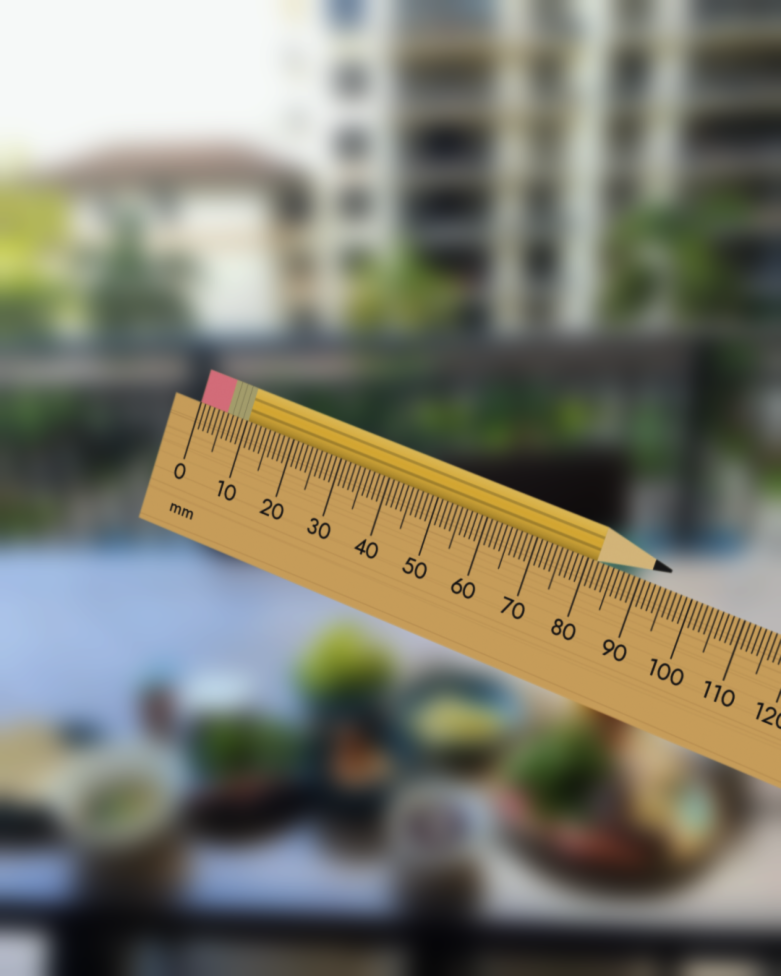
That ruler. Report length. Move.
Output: 95 mm
